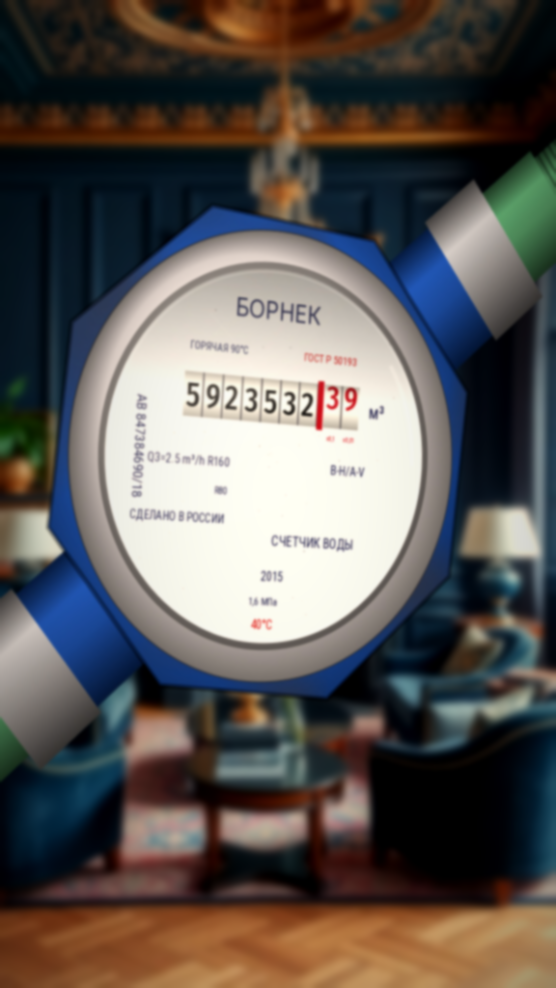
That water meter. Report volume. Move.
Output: 5923532.39 m³
